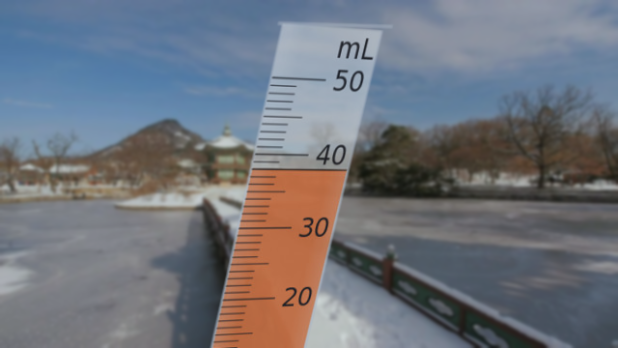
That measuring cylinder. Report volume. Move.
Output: 38 mL
